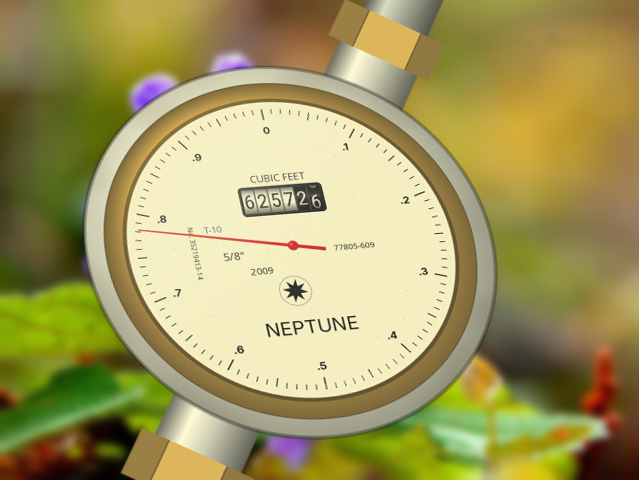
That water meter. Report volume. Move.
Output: 625725.78 ft³
